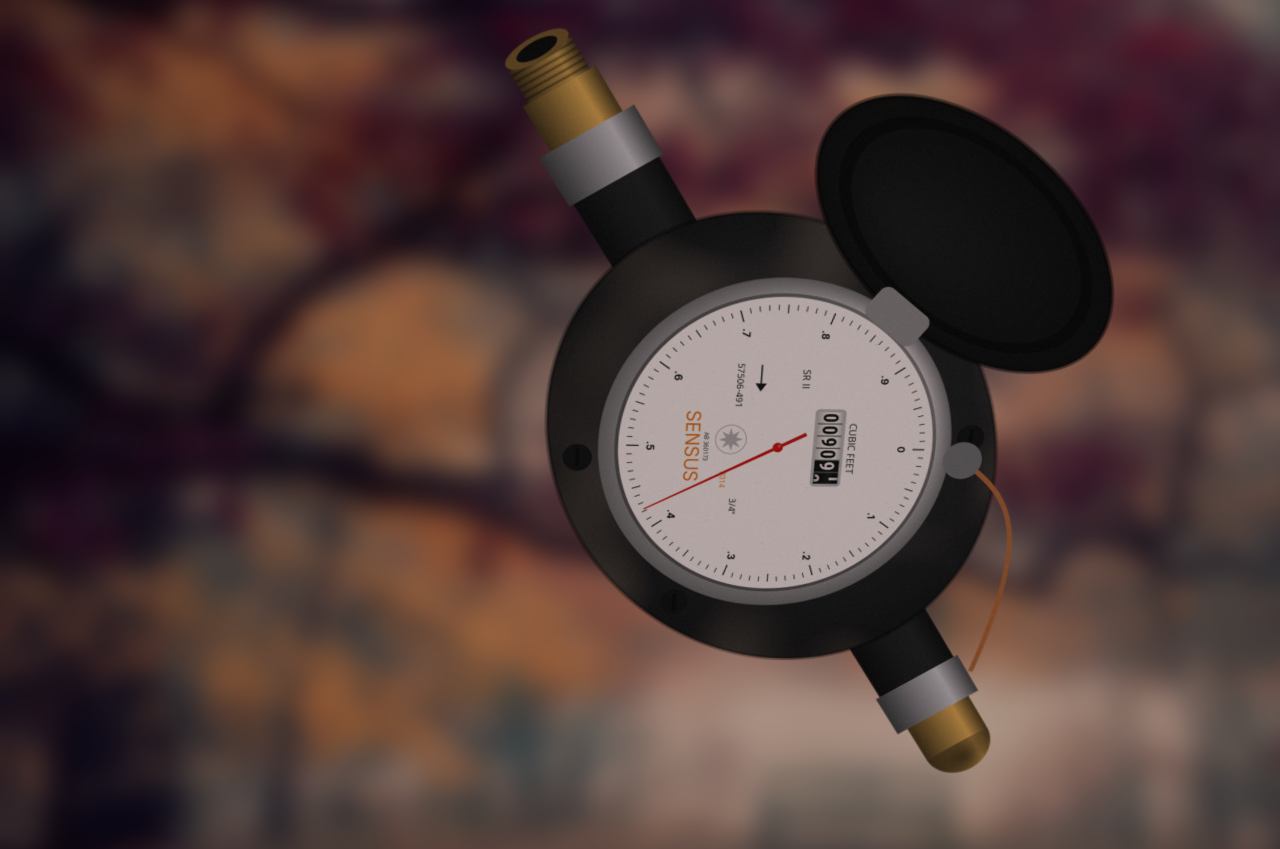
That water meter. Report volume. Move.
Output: 9091.42 ft³
